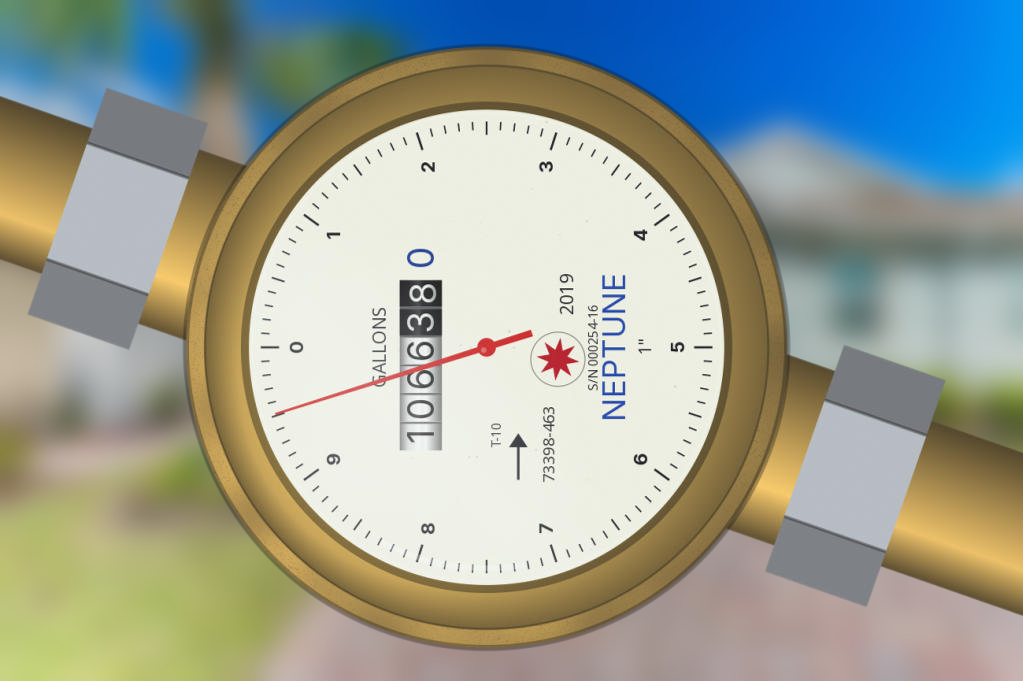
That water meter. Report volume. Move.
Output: 1066379.5 gal
